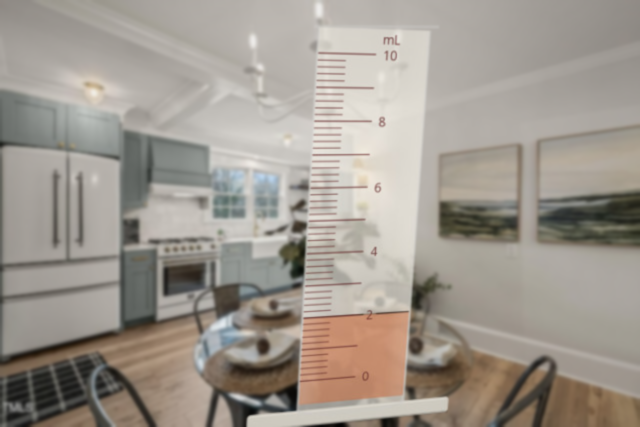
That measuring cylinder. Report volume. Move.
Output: 2 mL
